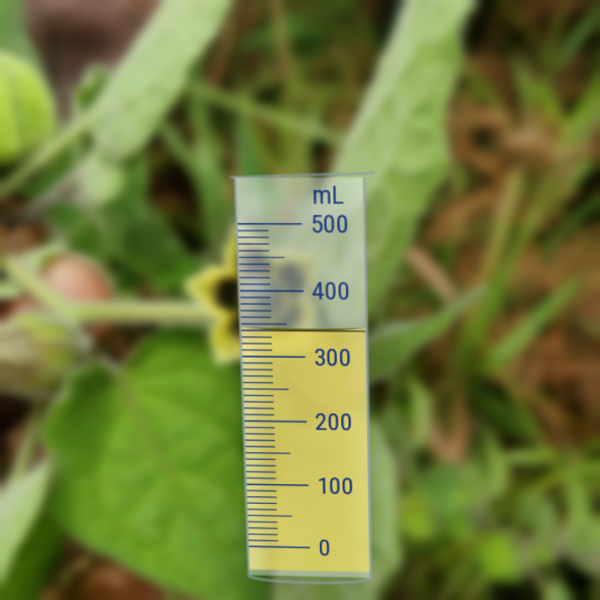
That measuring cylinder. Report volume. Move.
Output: 340 mL
